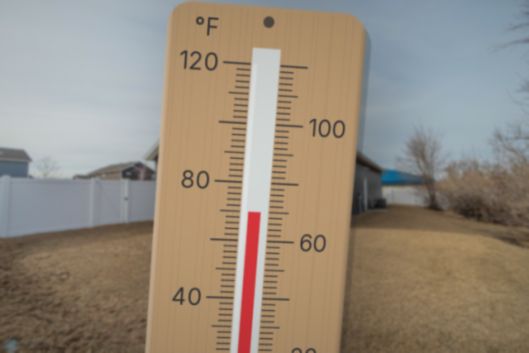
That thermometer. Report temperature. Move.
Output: 70 °F
